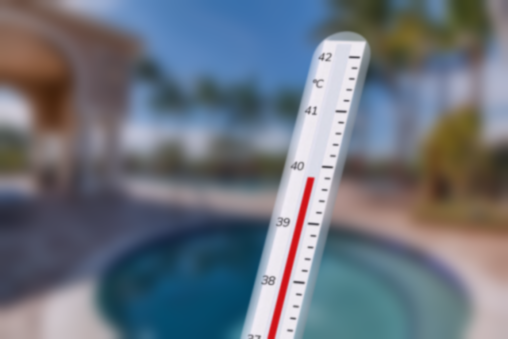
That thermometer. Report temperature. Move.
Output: 39.8 °C
